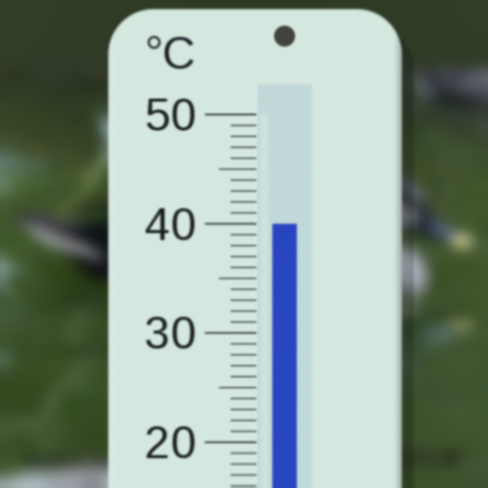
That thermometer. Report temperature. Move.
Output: 40 °C
